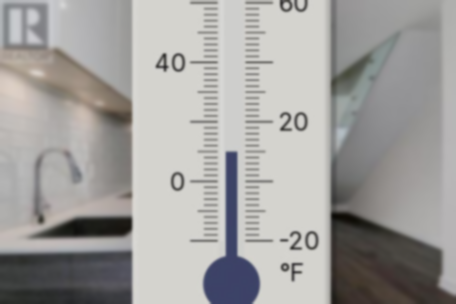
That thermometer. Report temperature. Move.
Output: 10 °F
